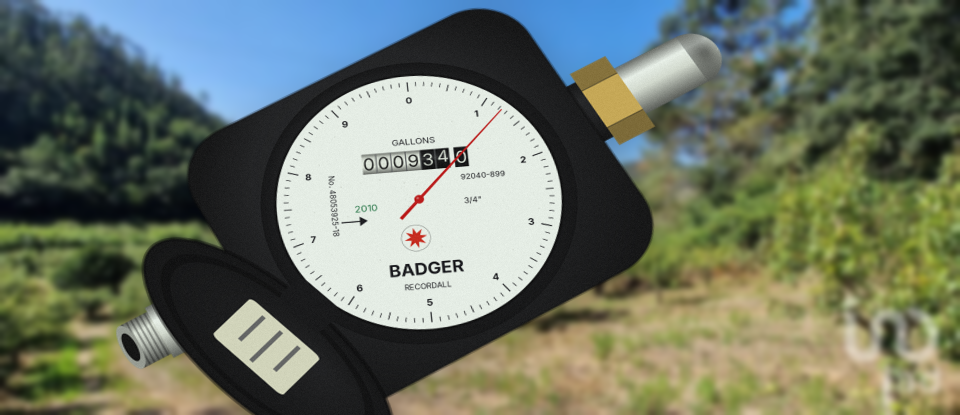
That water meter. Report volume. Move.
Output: 9341.2 gal
